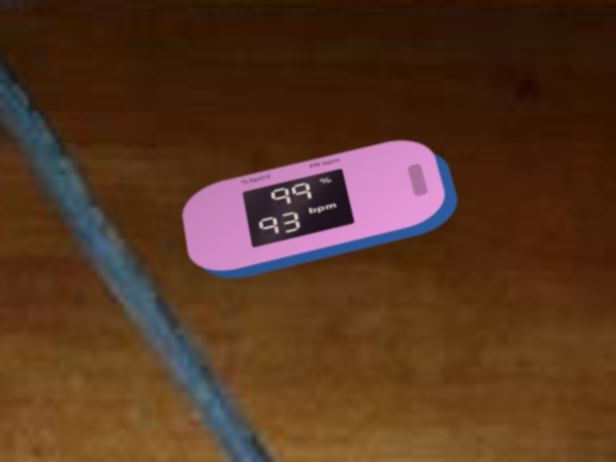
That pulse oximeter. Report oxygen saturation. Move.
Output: 99 %
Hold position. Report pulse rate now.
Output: 93 bpm
